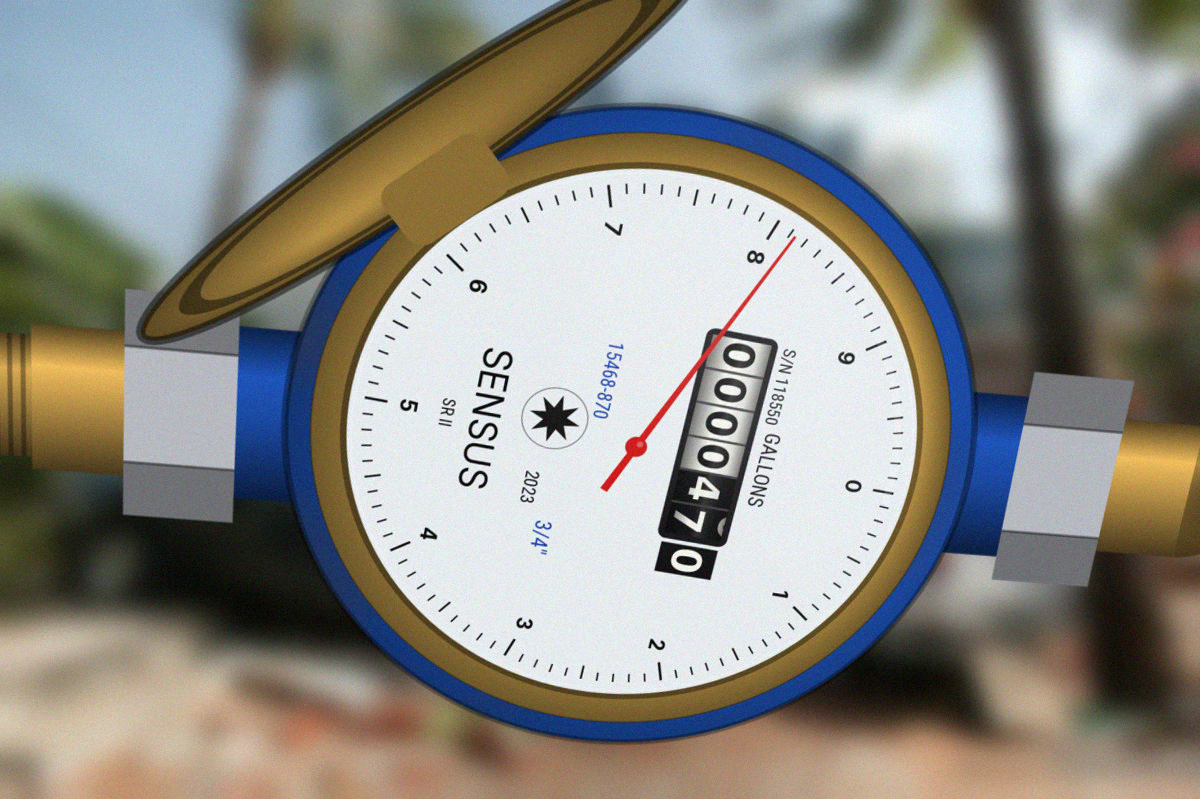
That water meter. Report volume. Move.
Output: 468.1 gal
